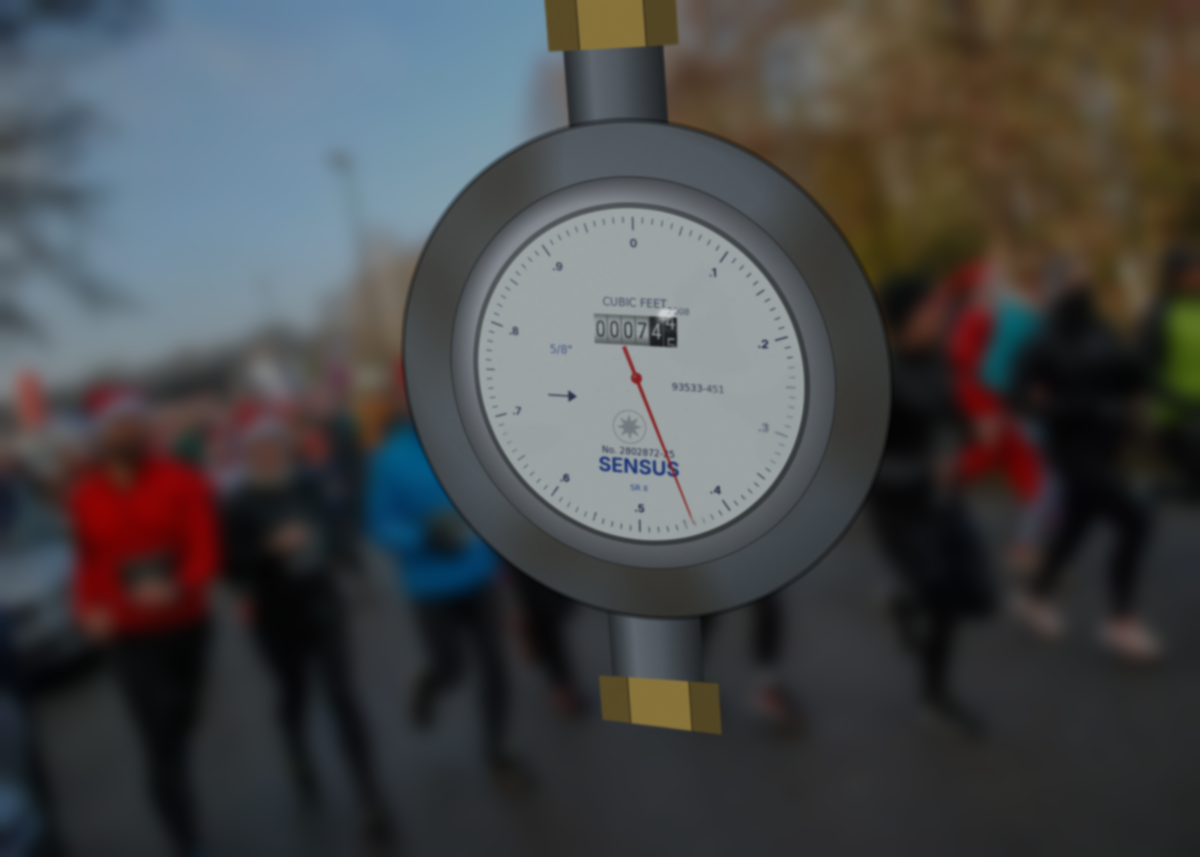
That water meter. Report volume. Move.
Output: 744.44 ft³
